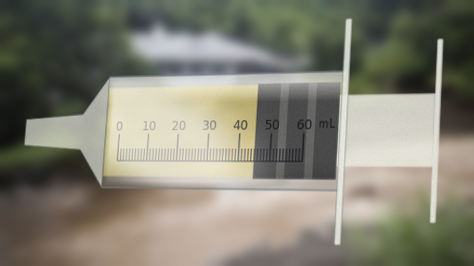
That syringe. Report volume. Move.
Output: 45 mL
